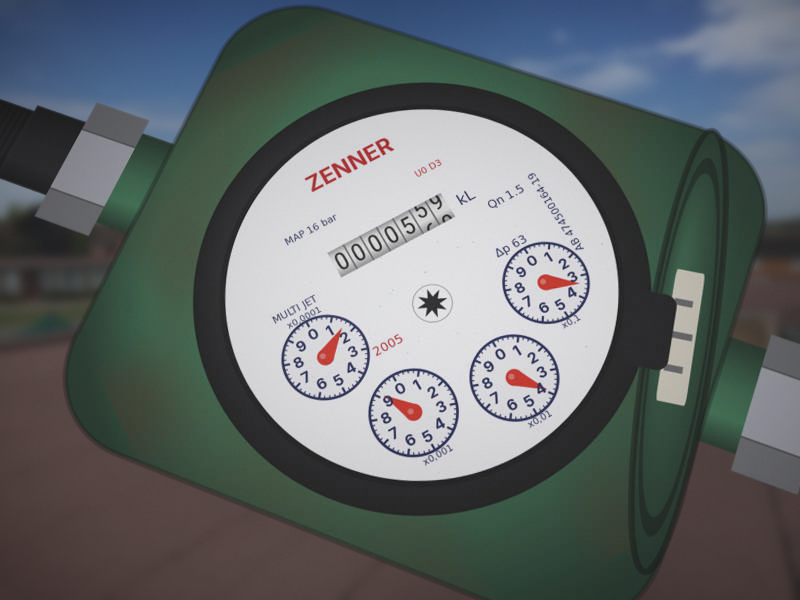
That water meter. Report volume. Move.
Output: 559.3391 kL
